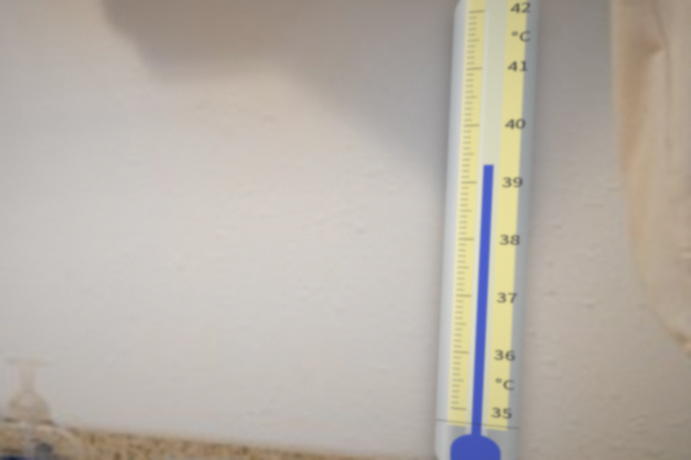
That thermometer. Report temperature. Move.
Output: 39.3 °C
